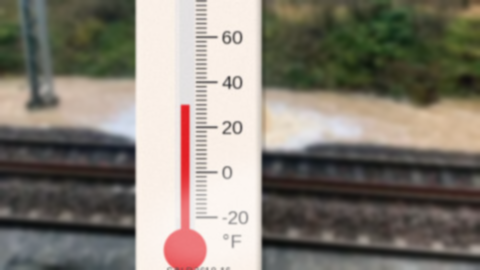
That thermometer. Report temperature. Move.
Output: 30 °F
